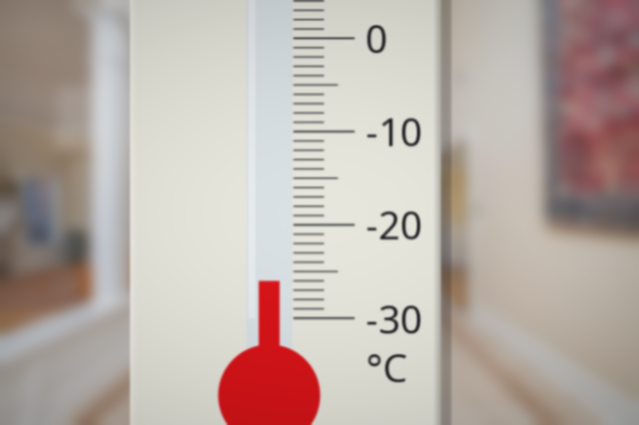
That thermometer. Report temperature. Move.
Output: -26 °C
